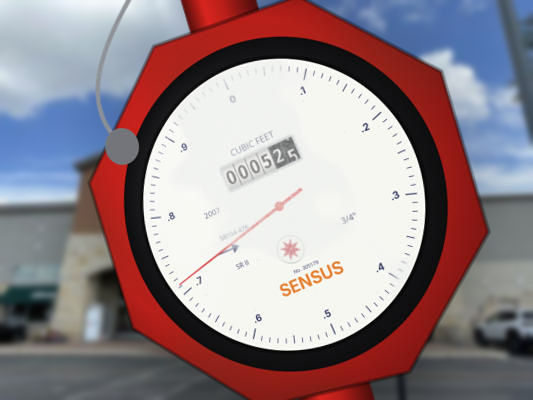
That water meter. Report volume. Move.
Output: 524.71 ft³
